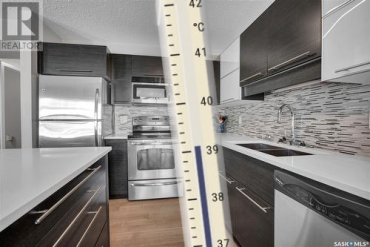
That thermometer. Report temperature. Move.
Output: 39.1 °C
